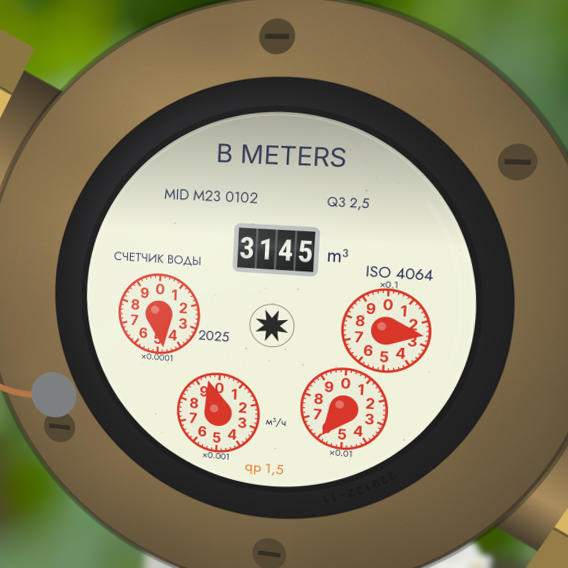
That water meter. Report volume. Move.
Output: 3145.2594 m³
